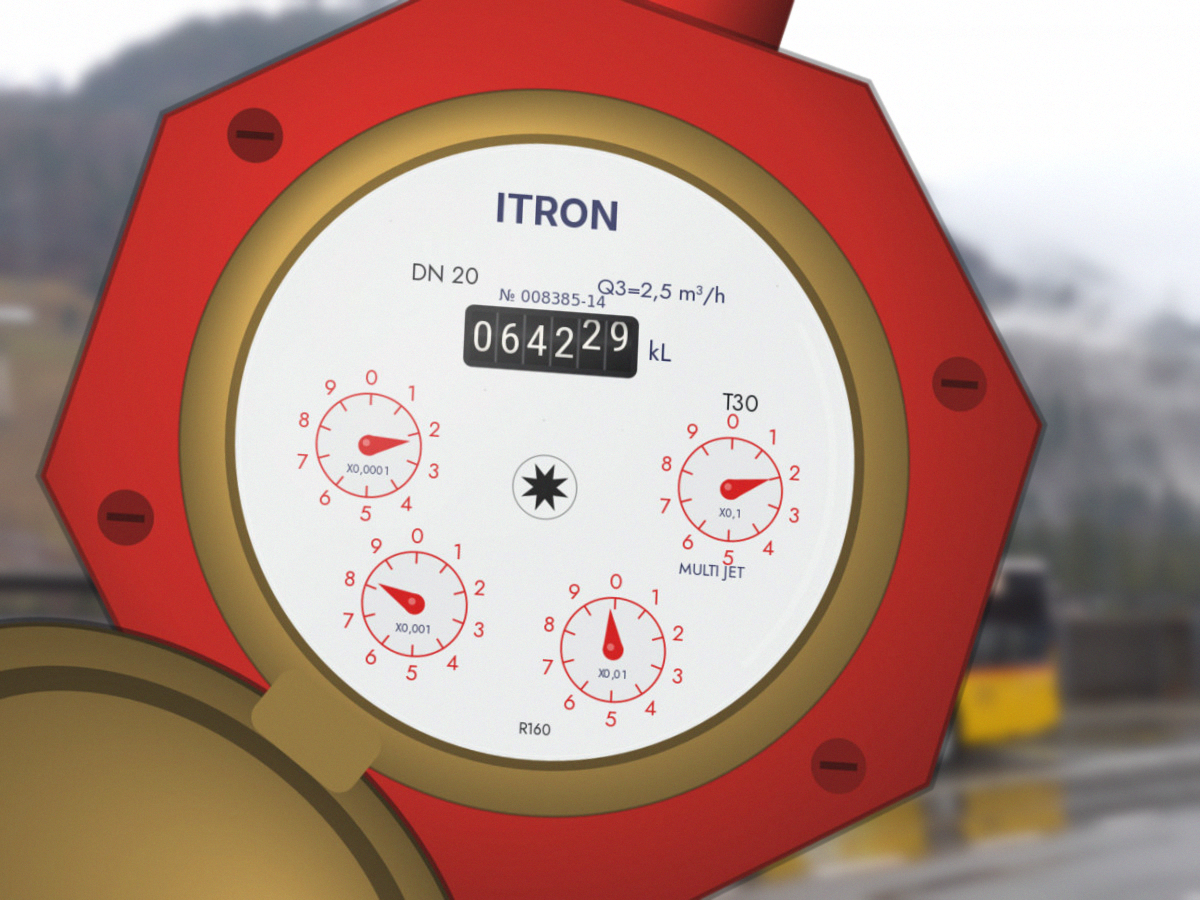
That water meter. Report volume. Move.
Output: 64229.1982 kL
